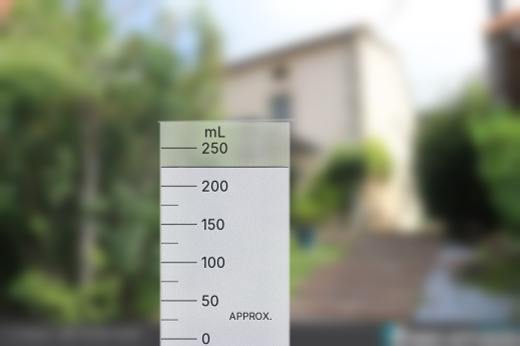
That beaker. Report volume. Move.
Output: 225 mL
